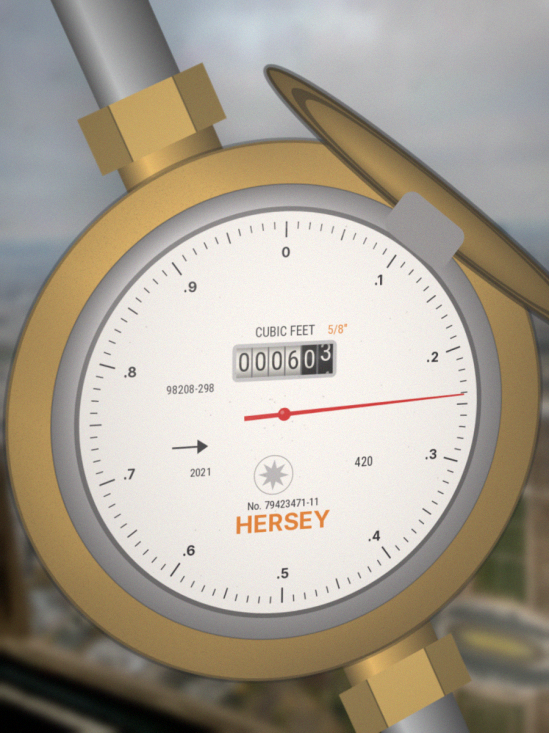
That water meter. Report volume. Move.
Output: 603.24 ft³
